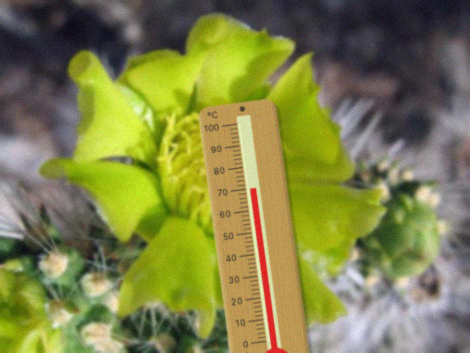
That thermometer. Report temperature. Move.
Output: 70 °C
